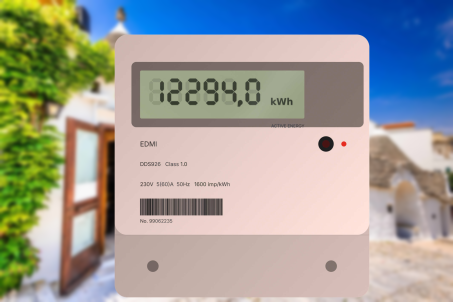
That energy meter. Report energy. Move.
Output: 12294.0 kWh
